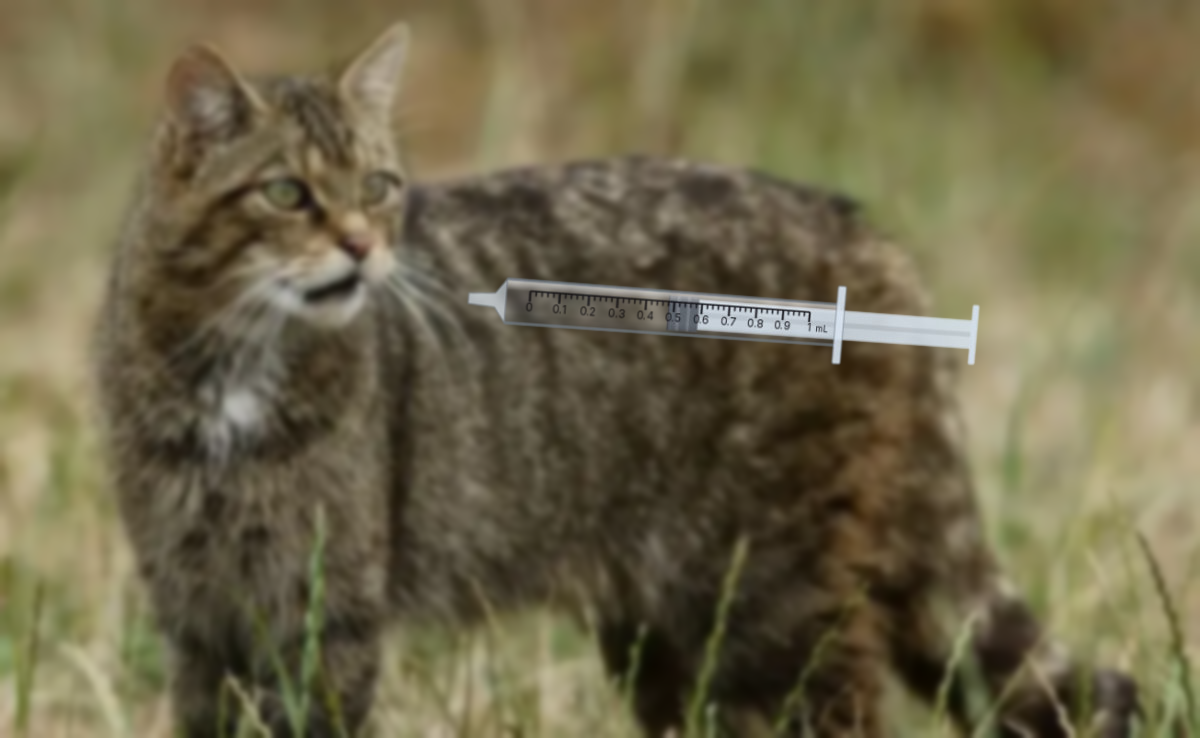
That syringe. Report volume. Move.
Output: 0.48 mL
